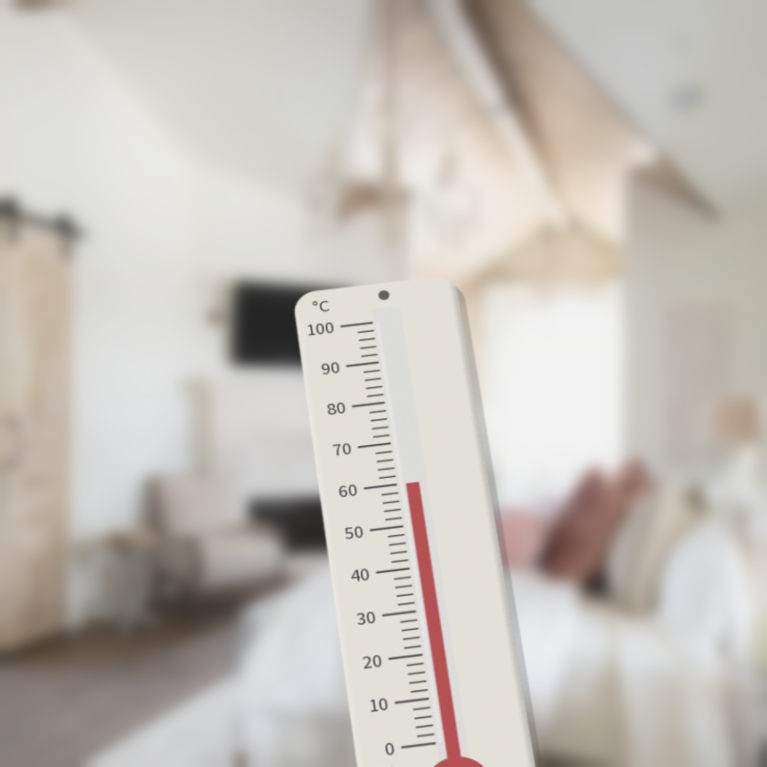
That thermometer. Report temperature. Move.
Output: 60 °C
